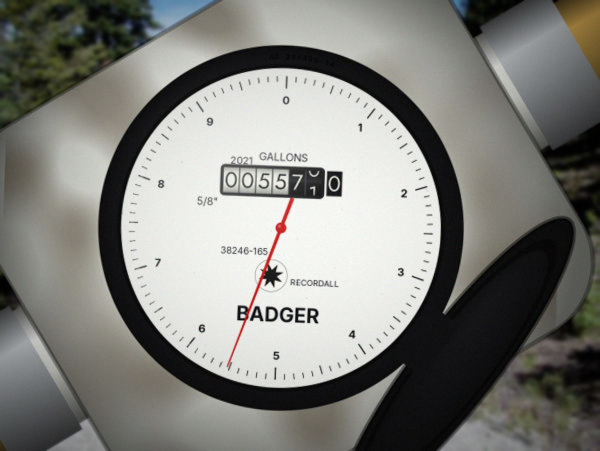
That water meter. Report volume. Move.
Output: 55705.5 gal
